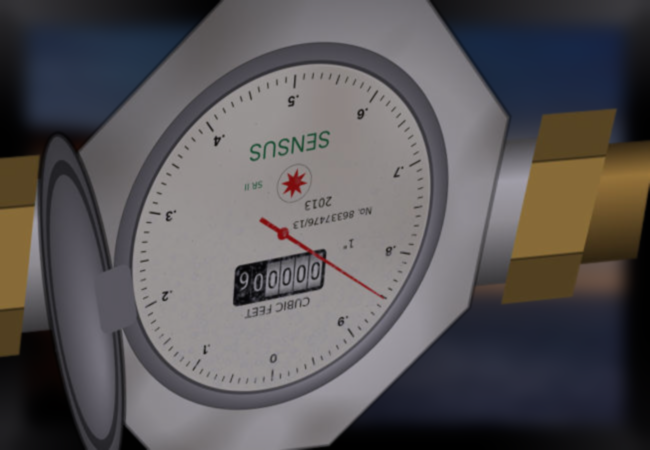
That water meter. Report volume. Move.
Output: 5.85 ft³
